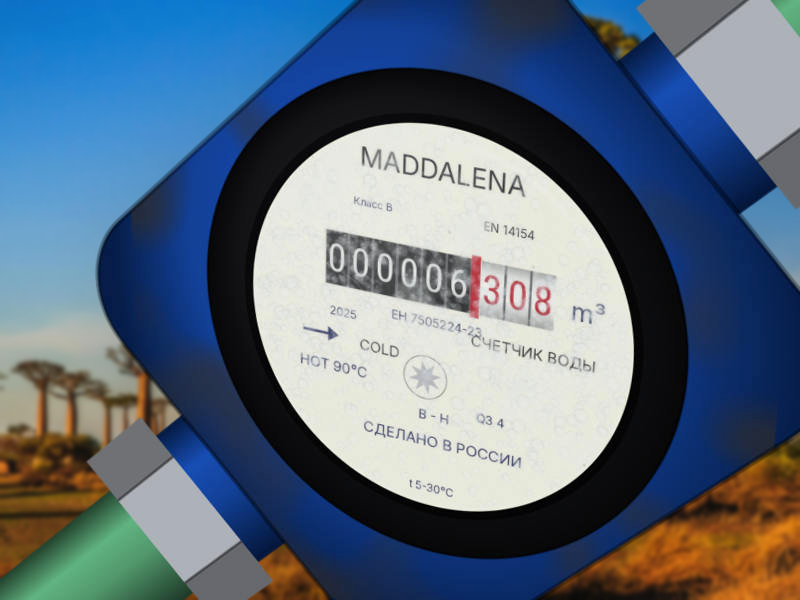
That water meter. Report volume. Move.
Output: 6.308 m³
